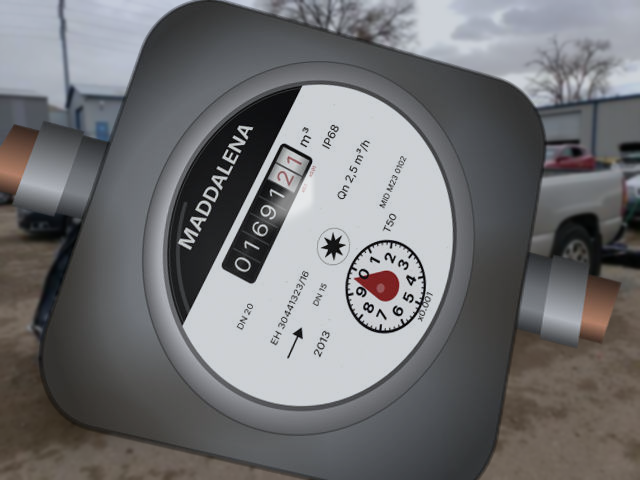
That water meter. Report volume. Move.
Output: 1691.209 m³
